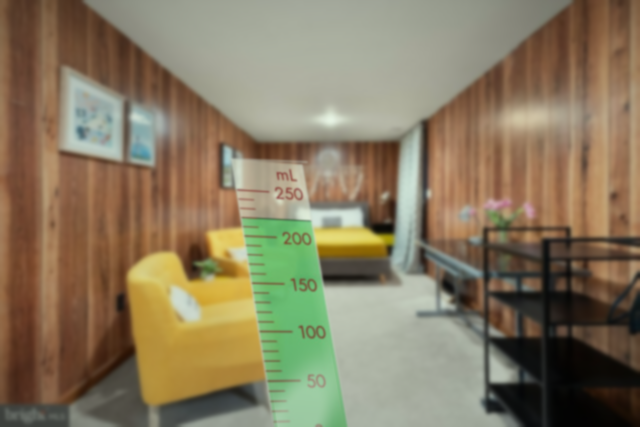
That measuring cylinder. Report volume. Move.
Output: 220 mL
